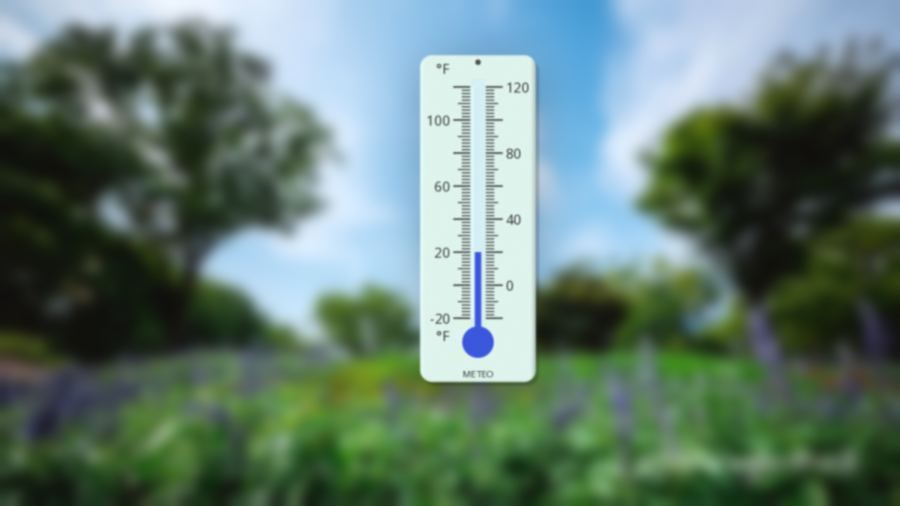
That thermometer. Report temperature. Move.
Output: 20 °F
